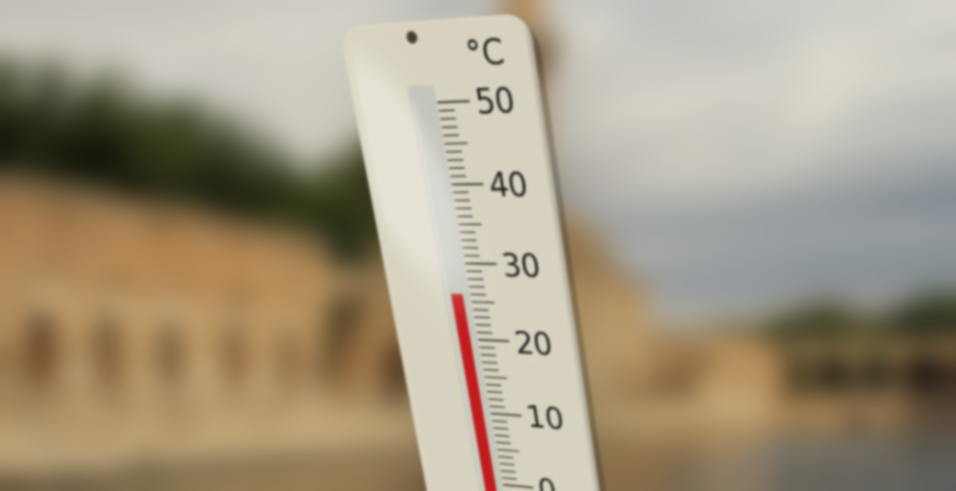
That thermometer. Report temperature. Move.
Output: 26 °C
